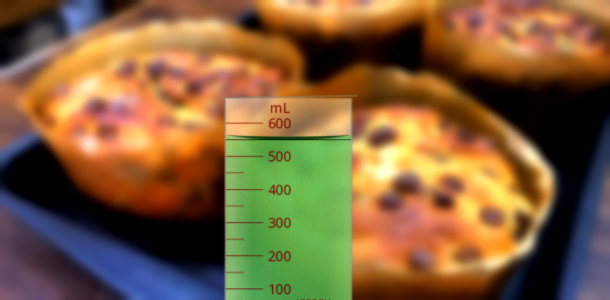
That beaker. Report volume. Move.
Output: 550 mL
